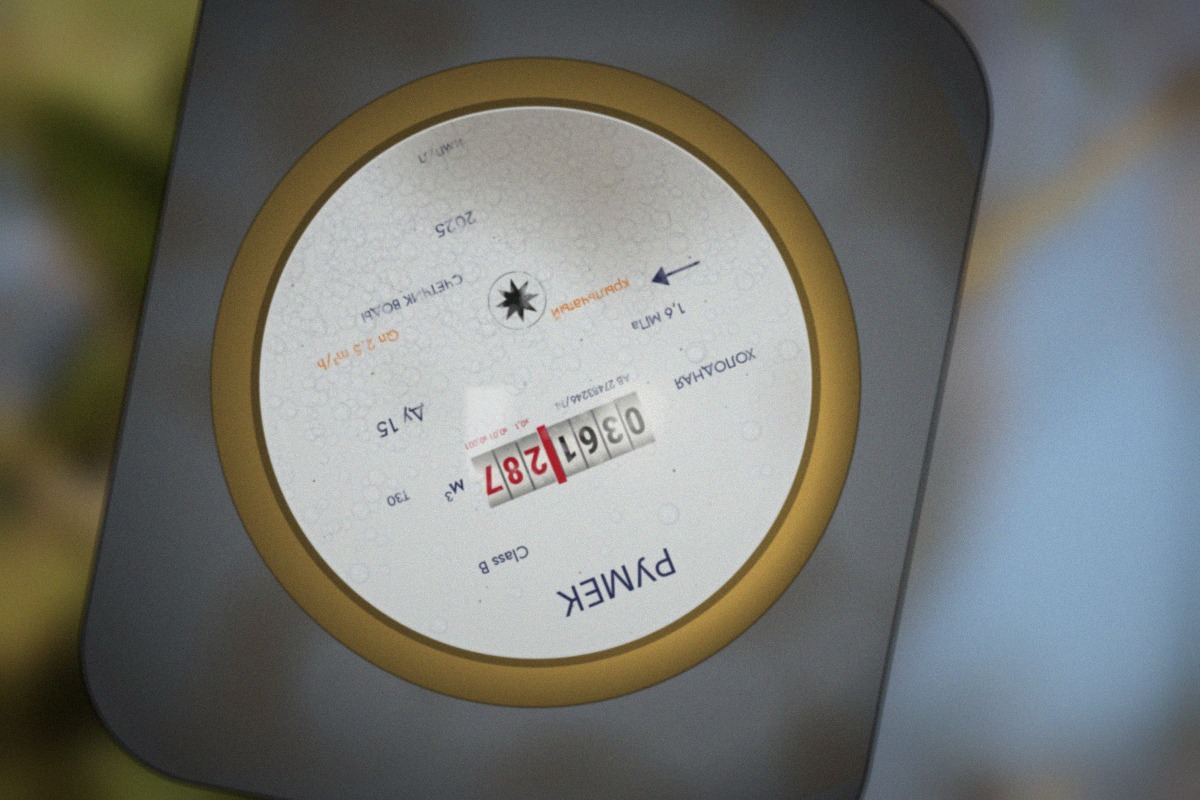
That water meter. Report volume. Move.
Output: 361.287 m³
